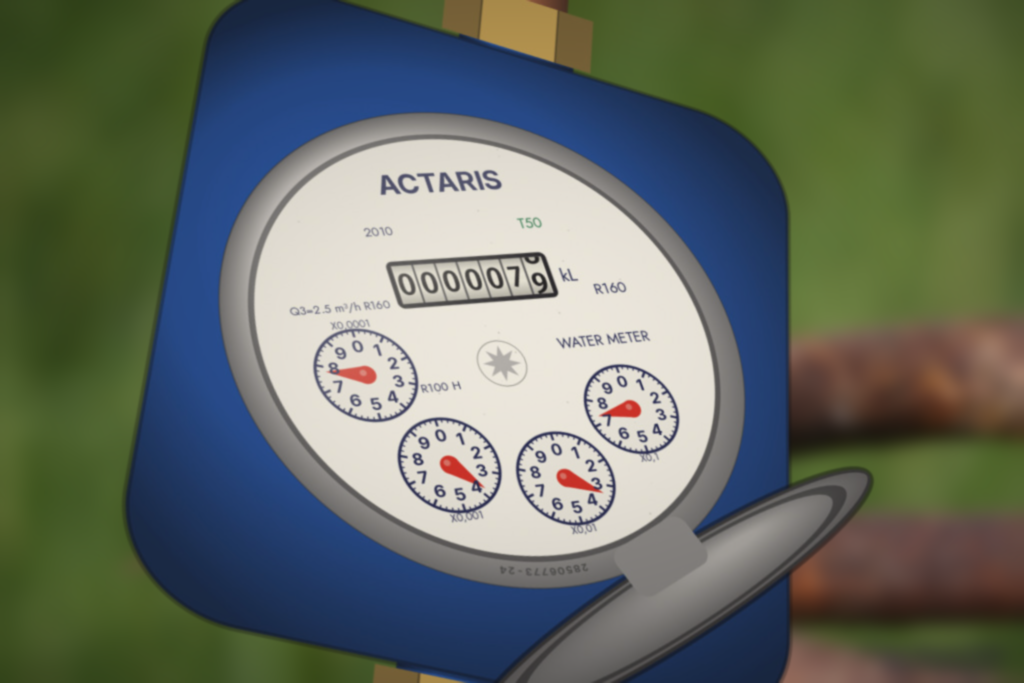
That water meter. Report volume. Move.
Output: 78.7337 kL
